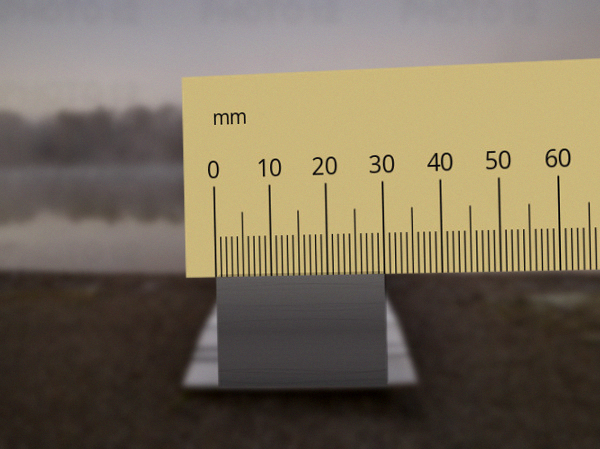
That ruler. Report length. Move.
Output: 30 mm
